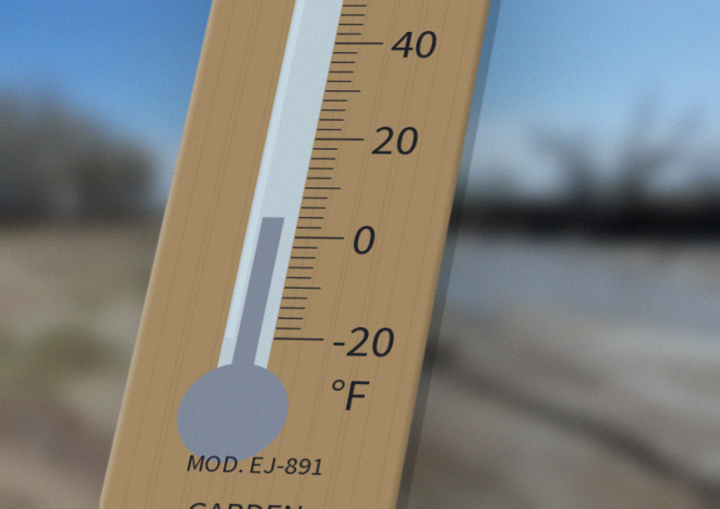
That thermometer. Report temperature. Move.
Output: 4 °F
